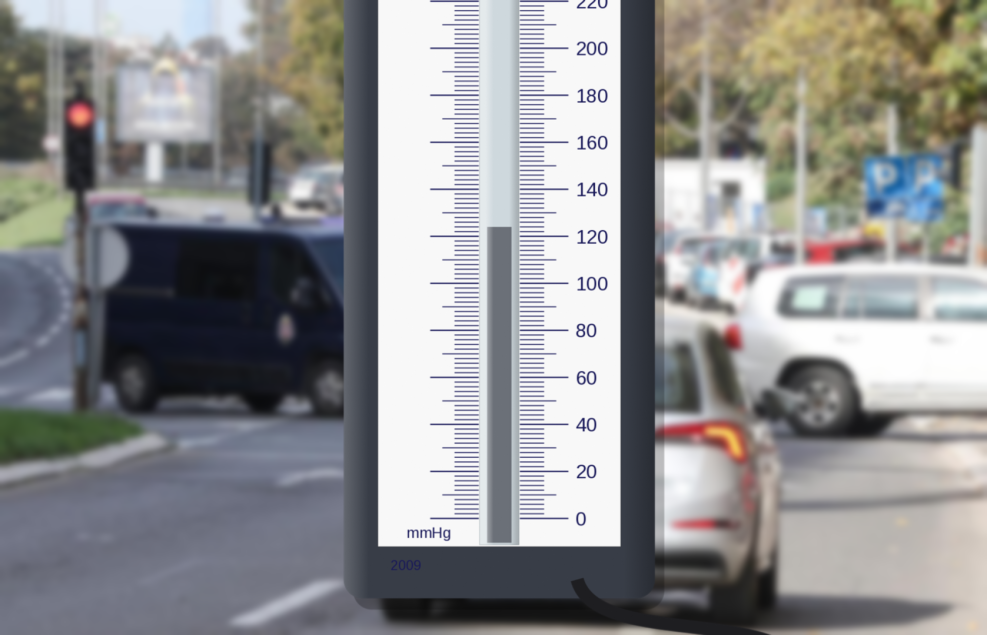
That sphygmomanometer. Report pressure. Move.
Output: 124 mmHg
